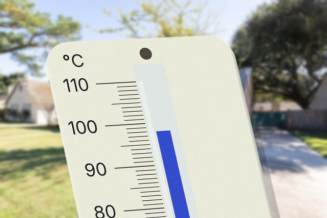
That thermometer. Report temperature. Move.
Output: 98 °C
